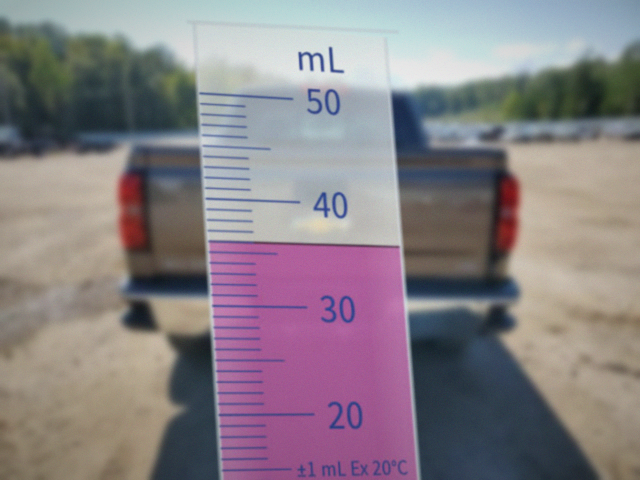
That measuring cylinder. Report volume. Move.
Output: 36 mL
